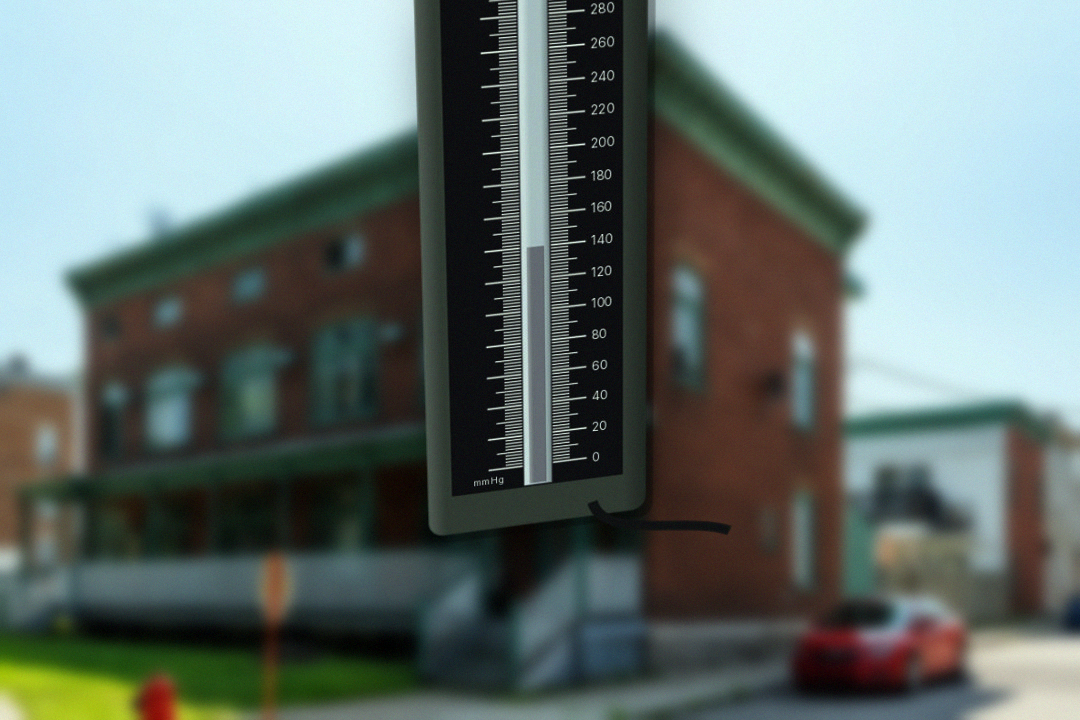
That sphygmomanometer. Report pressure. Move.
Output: 140 mmHg
